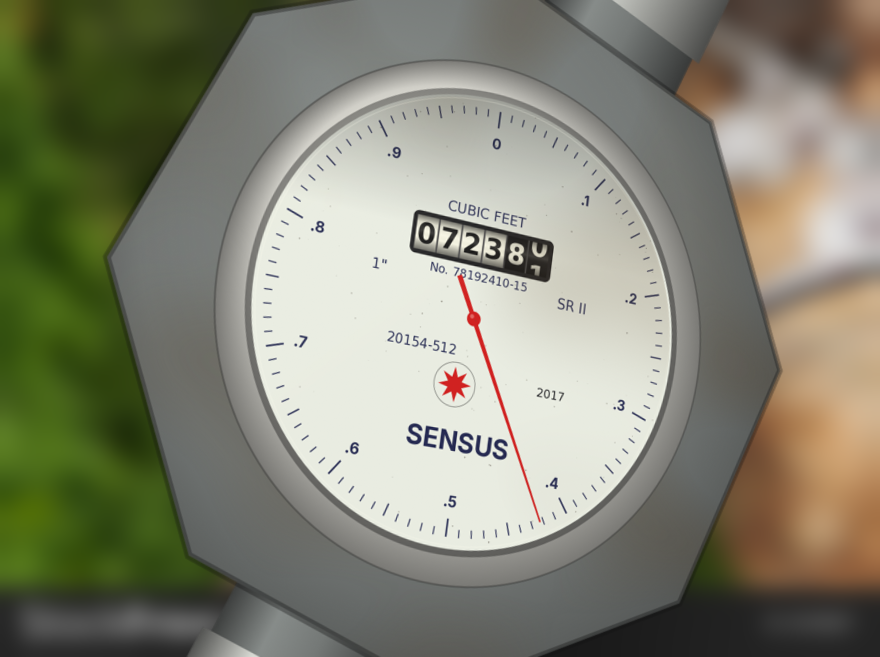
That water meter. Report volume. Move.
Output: 72380.42 ft³
